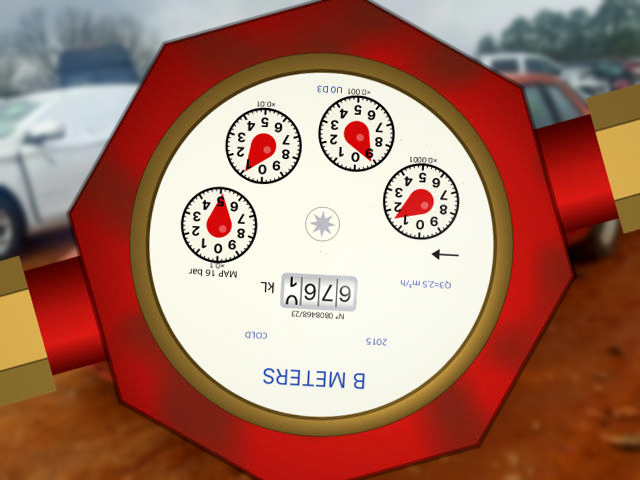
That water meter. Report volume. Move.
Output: 6760.5091 kL
